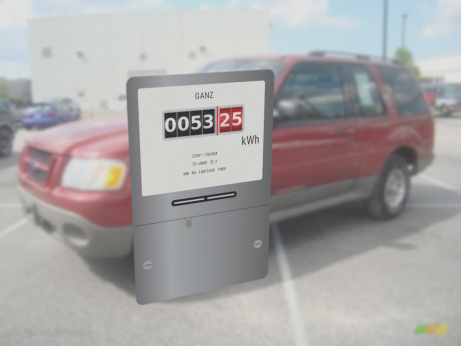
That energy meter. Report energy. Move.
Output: 53.25 kWh
